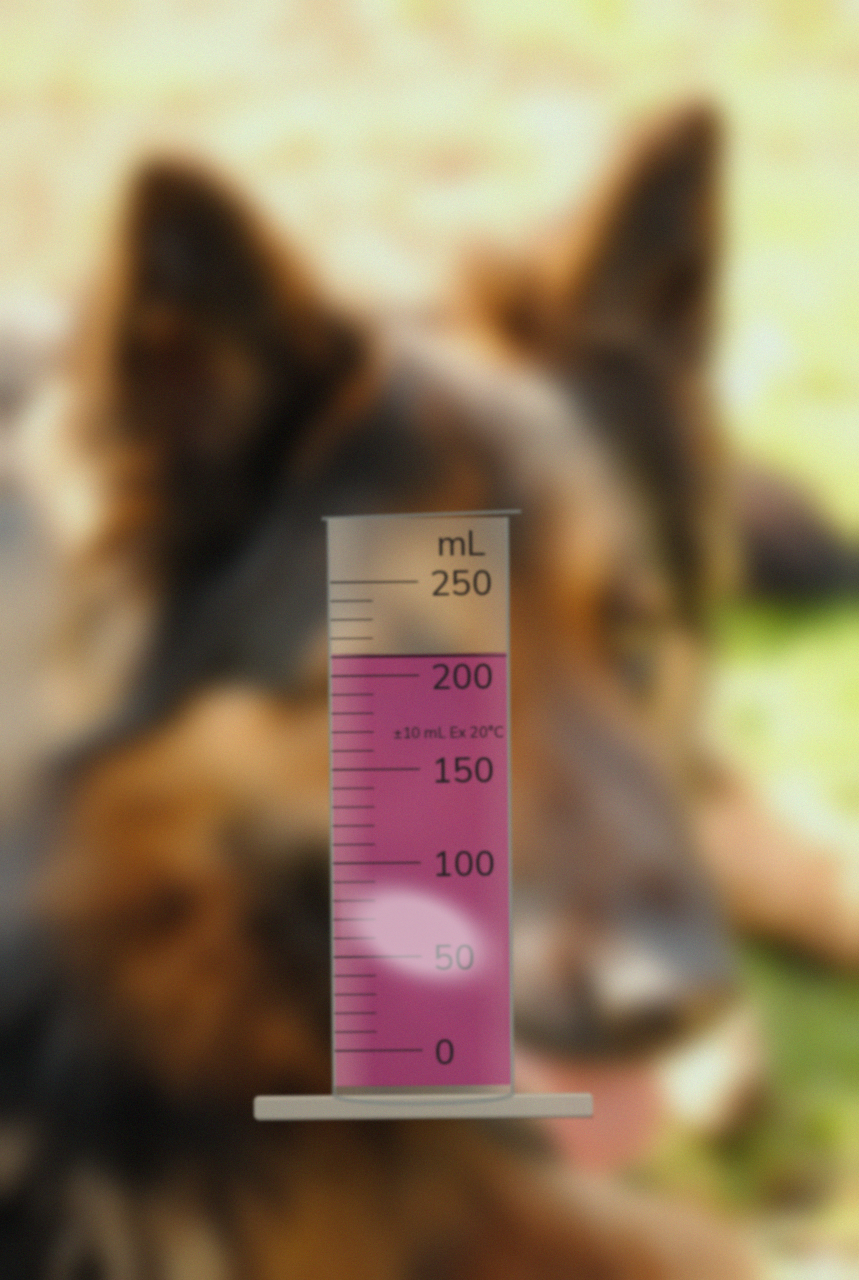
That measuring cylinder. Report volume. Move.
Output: 210 mL
